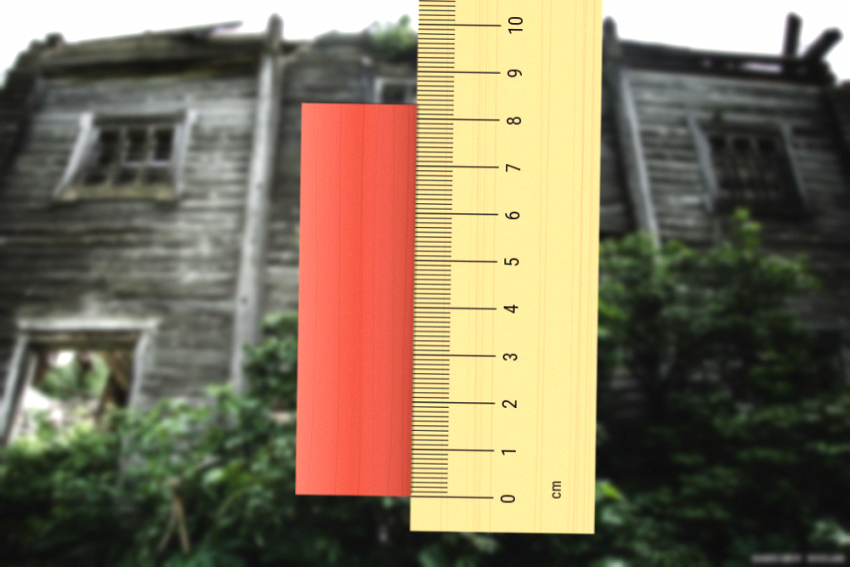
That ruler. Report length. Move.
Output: 8.3 cm
